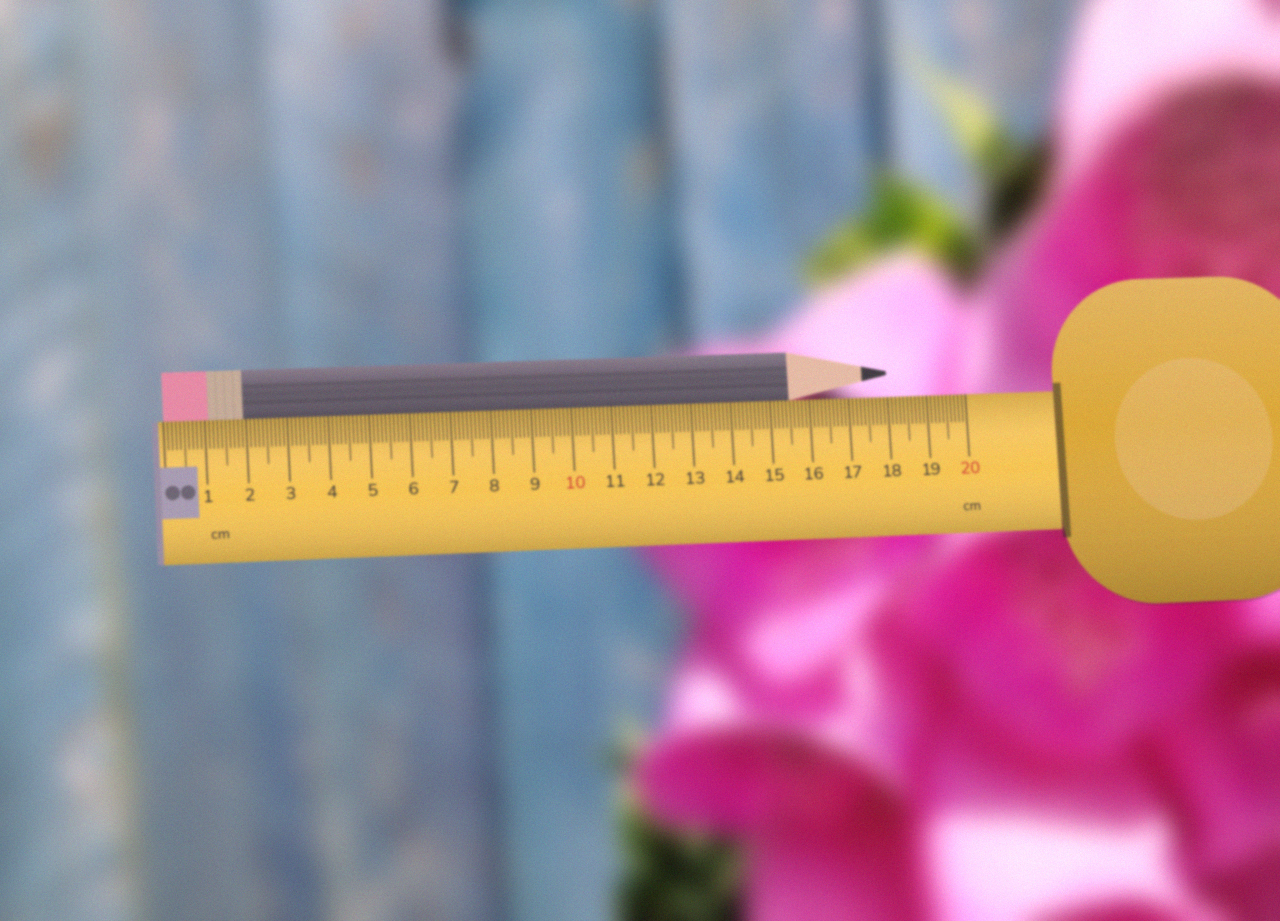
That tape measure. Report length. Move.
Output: 18 cm
